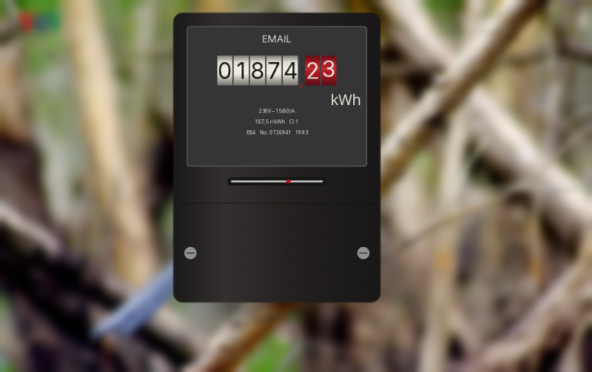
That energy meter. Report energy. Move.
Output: 1874.23 kWh
